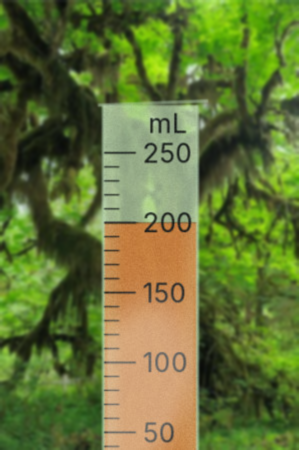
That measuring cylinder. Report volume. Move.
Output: 200 mL
